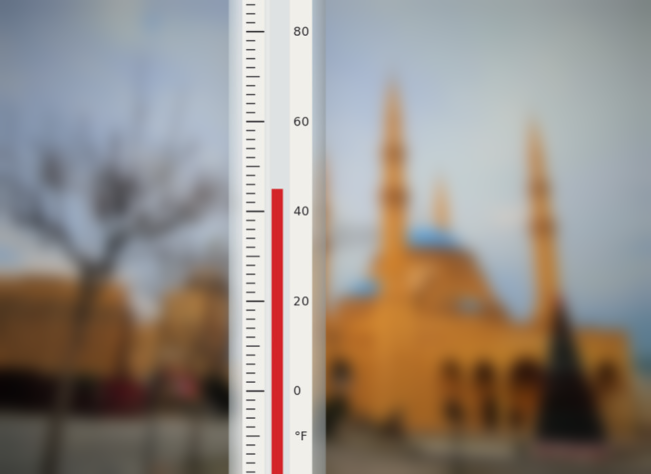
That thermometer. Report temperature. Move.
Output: 45 °F
